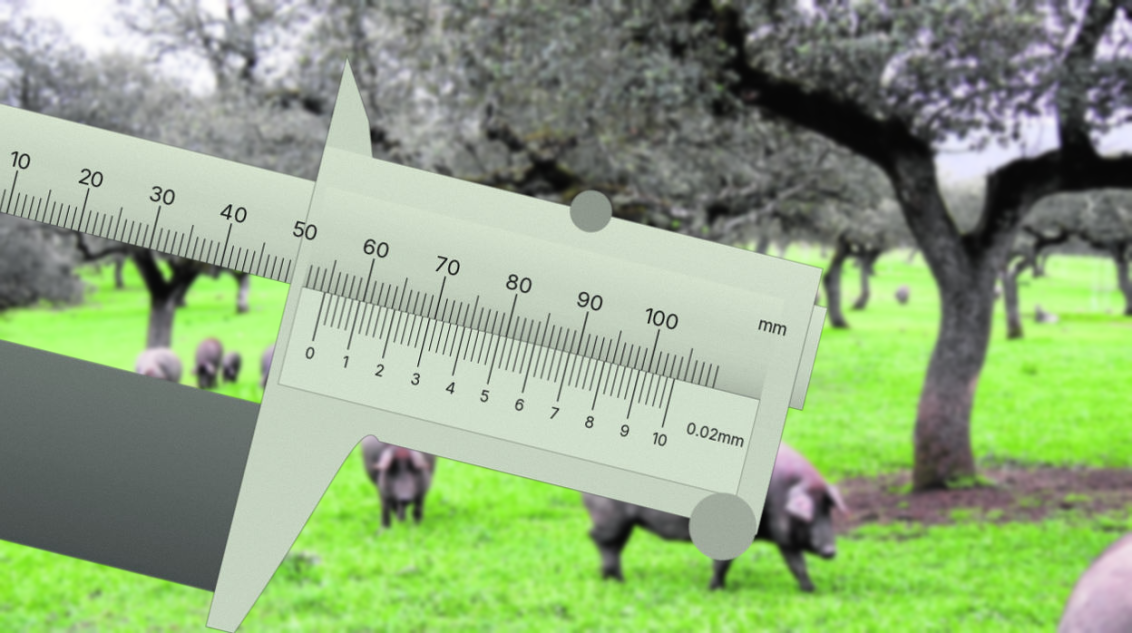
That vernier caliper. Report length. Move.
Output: 54.6 mm
